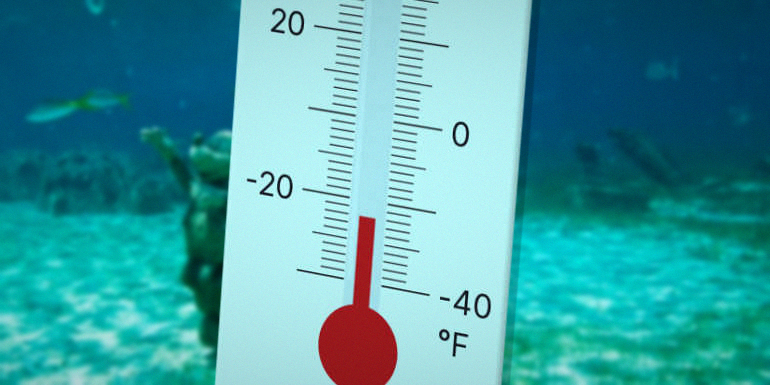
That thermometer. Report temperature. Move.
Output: -24 °F
